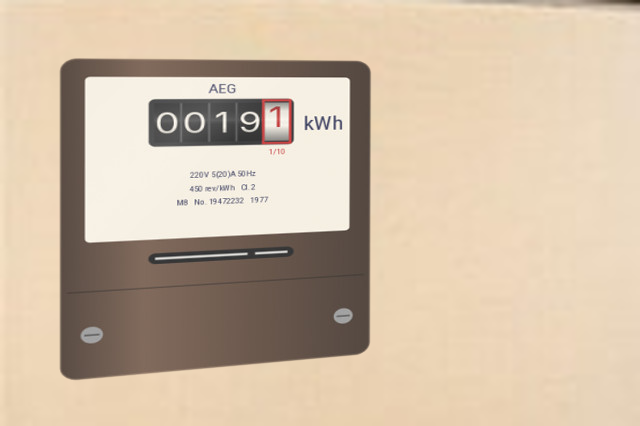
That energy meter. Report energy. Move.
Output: 19.1 kWh
